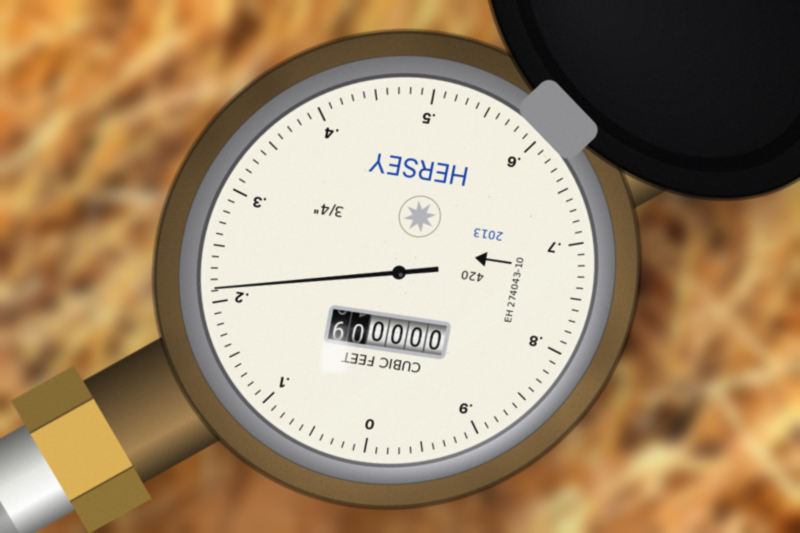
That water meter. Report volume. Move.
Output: 9.21 ft³
